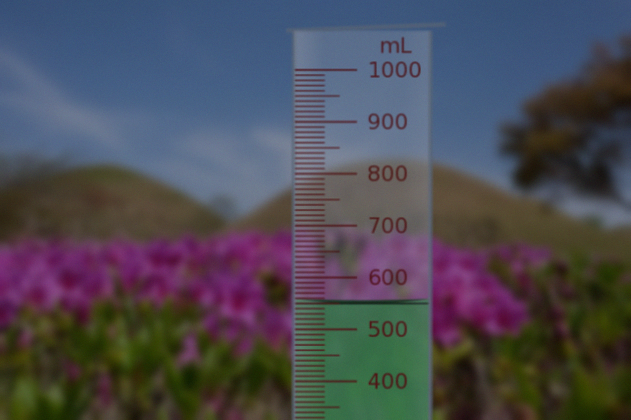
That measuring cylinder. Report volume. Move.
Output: 550 mL
